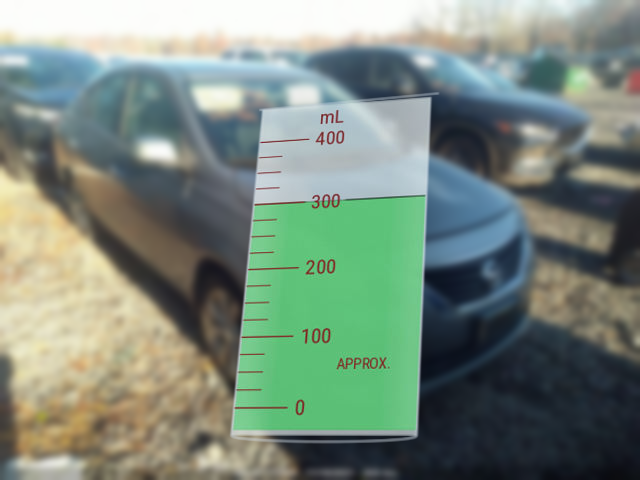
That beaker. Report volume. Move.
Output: 300 mL
